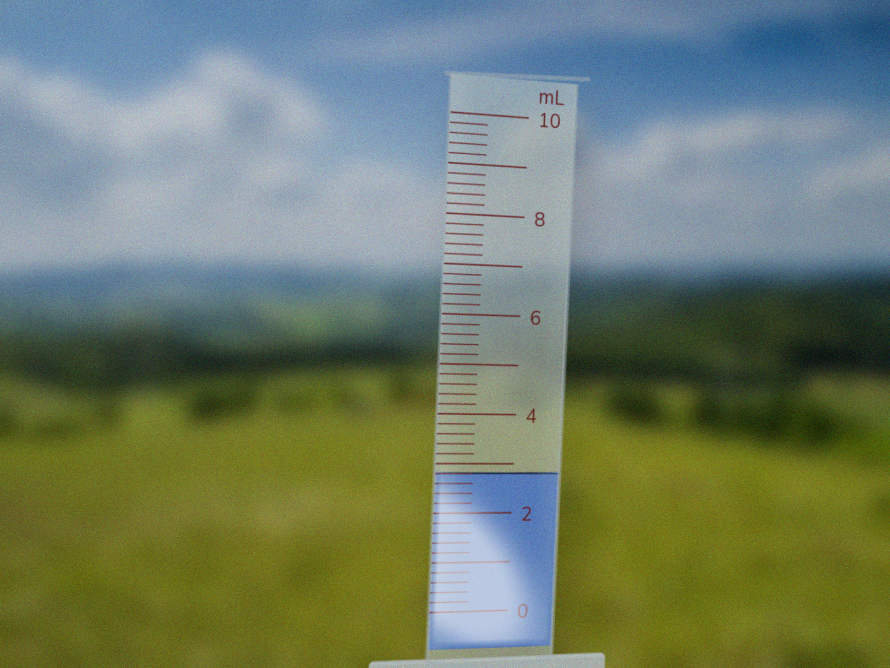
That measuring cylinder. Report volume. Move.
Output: 2.8 mL
